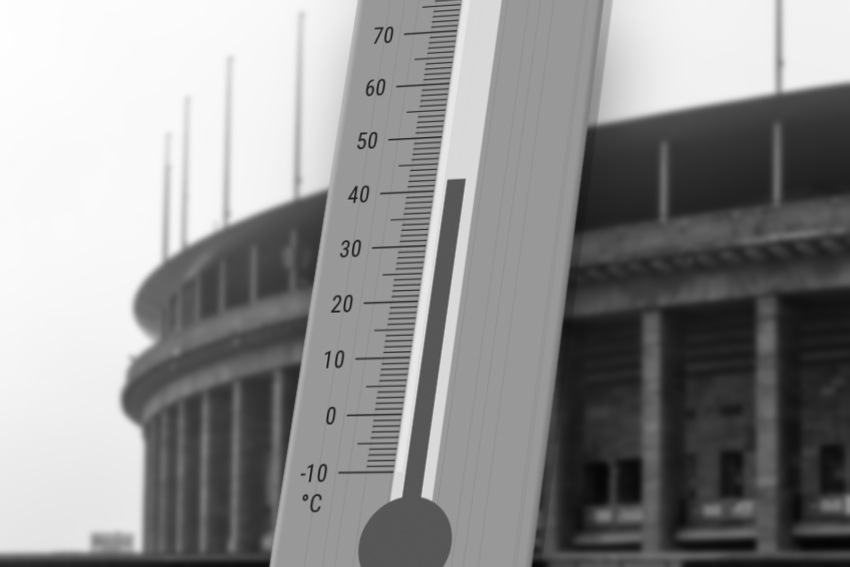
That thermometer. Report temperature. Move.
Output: 42 °C
